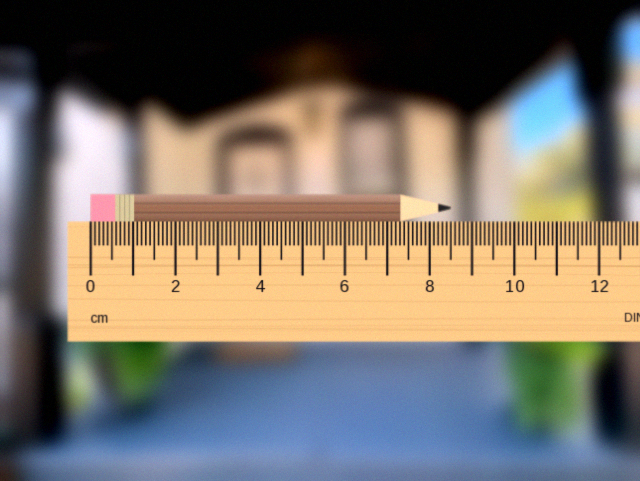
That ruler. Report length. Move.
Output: 8.5 cm
